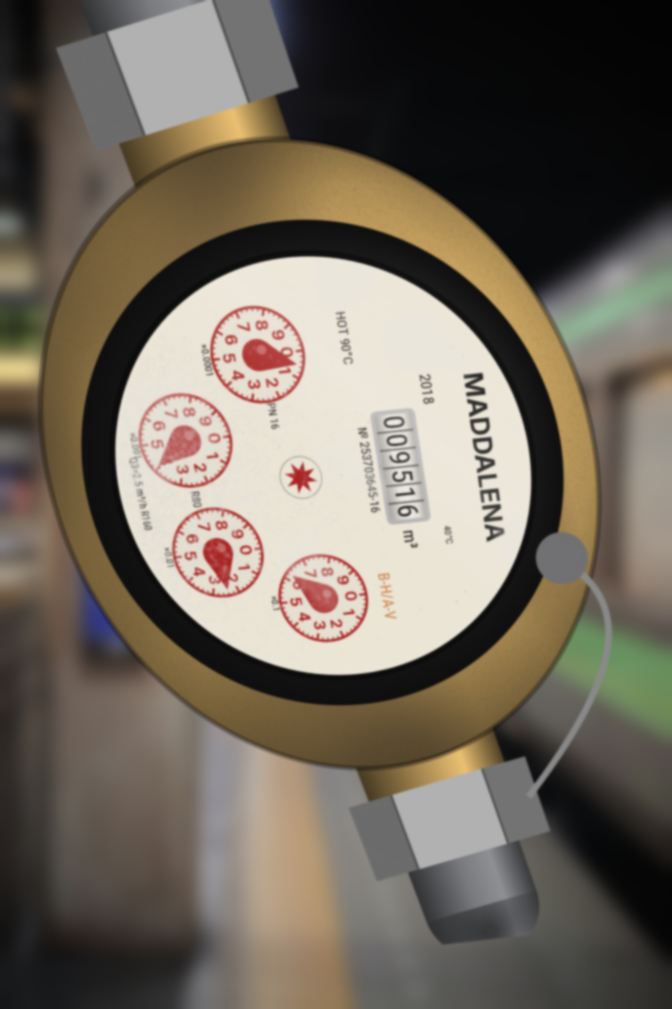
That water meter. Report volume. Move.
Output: 9516.6240 m³
